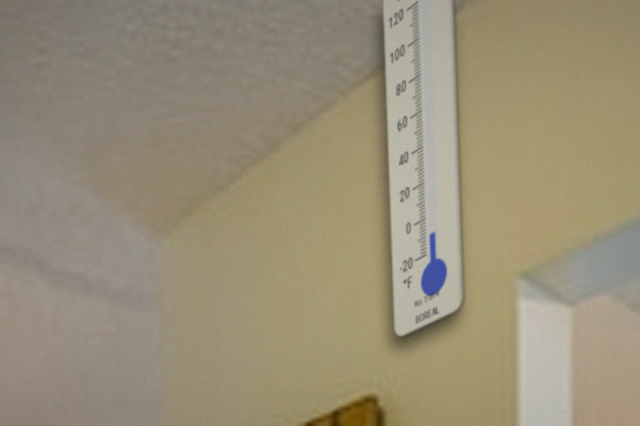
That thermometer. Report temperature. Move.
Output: -10 °F
